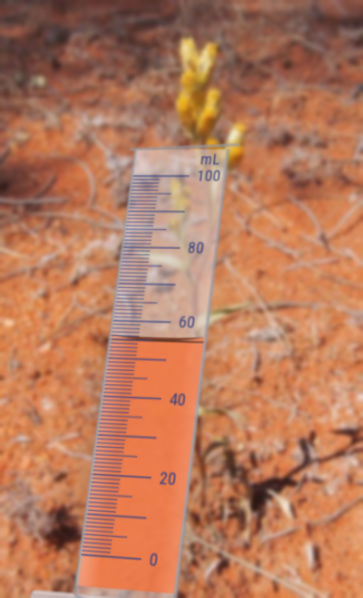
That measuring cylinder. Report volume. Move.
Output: 55 mL
